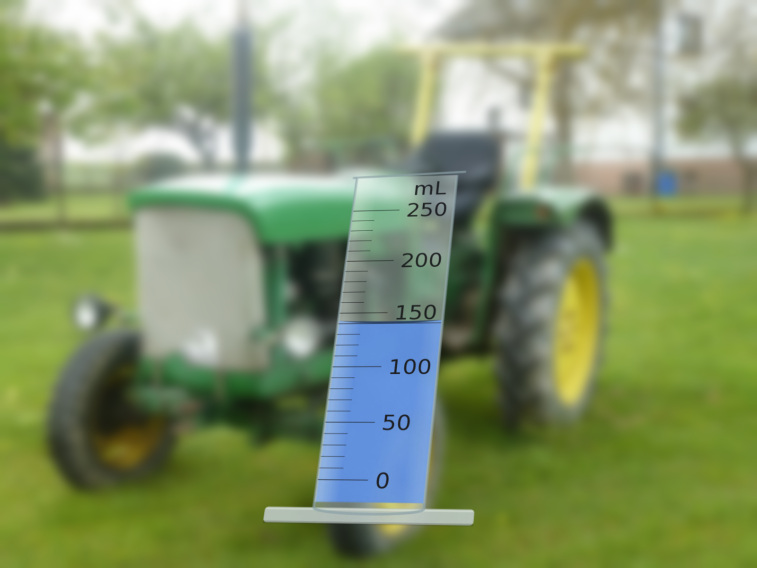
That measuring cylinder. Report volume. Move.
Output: 140 mL
